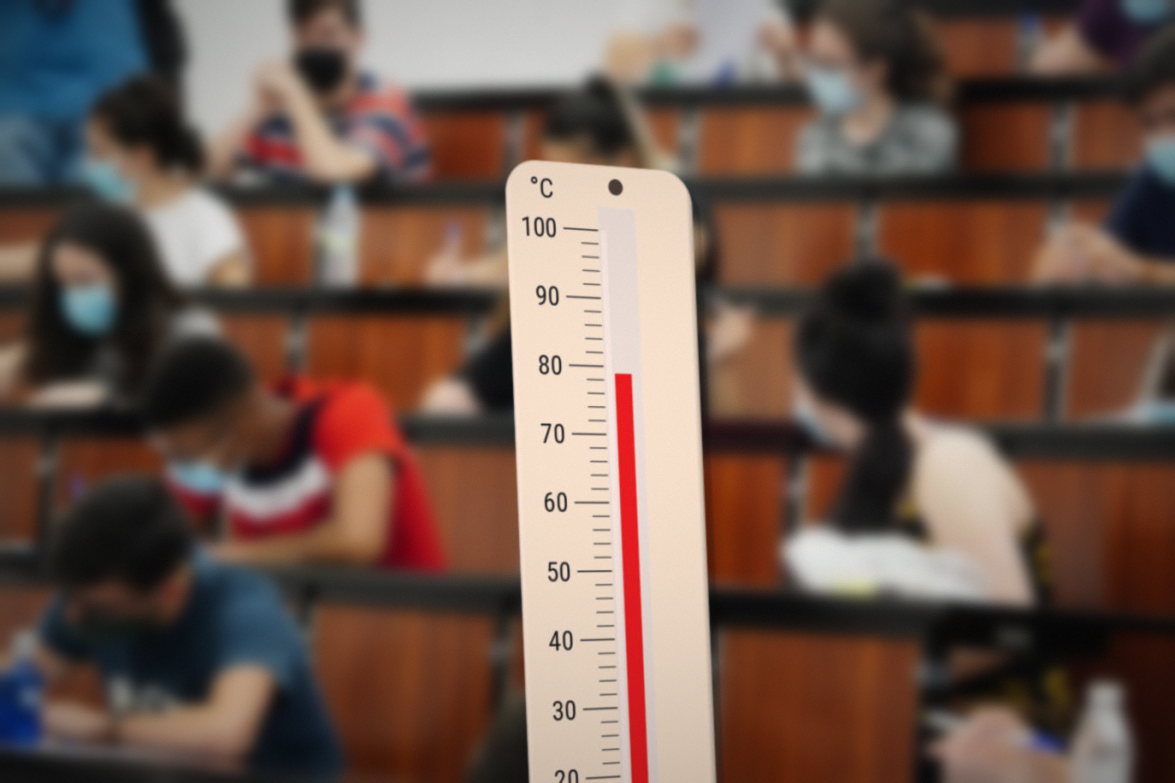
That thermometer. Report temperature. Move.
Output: 79 °C
